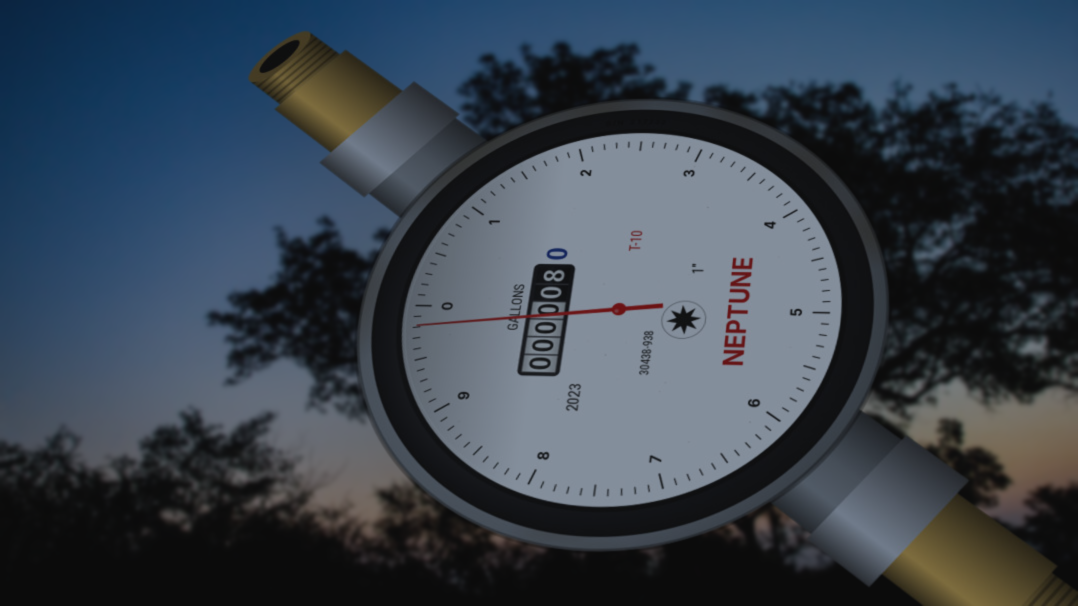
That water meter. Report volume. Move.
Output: 79.8 gal
